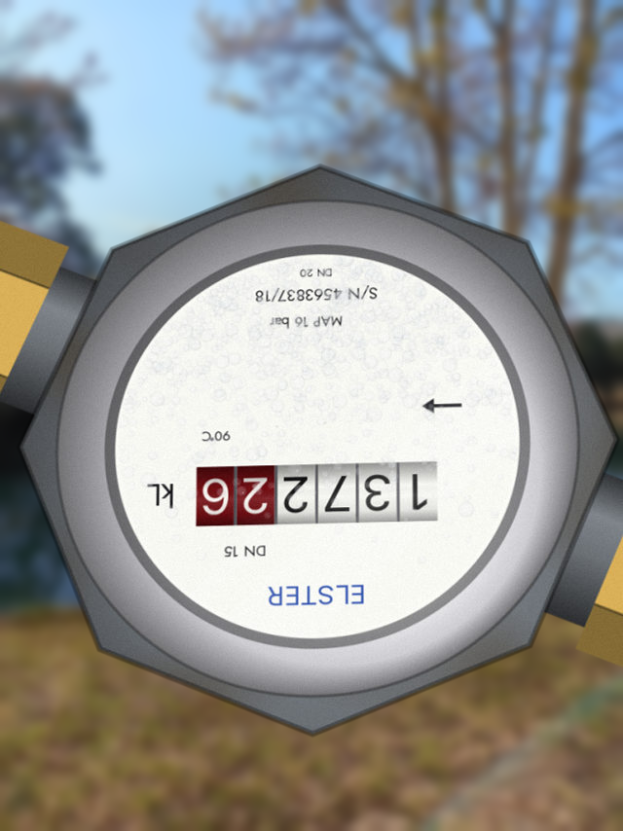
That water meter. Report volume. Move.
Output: 1372.26 kL
